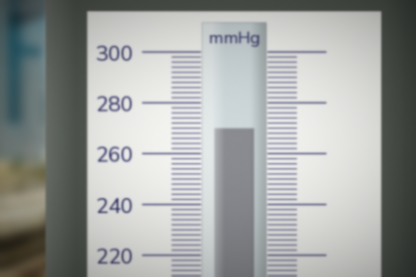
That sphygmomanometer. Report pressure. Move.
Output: 270 mmHg
